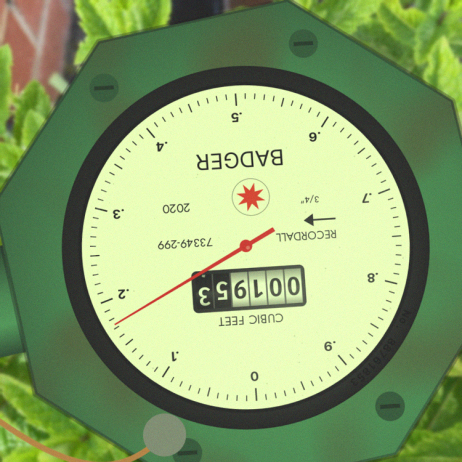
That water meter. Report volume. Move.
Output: 1953.17 ft³
